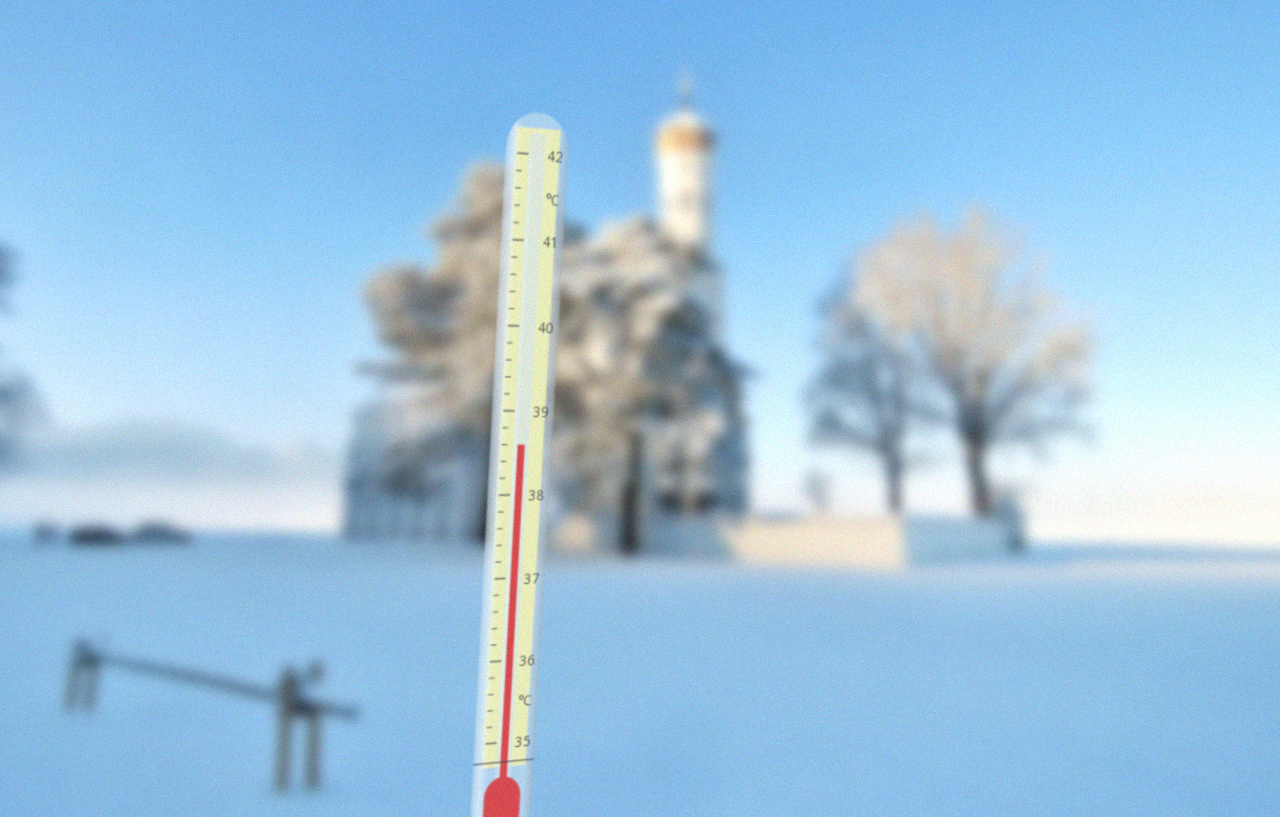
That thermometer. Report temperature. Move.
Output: 38.6 °C
